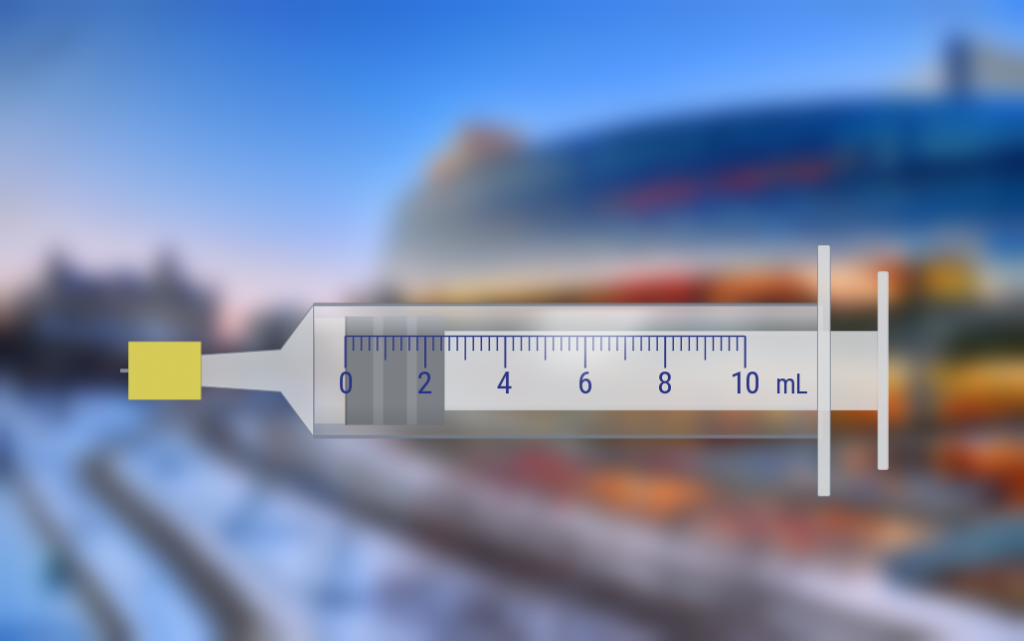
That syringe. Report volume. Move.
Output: 0 mL
